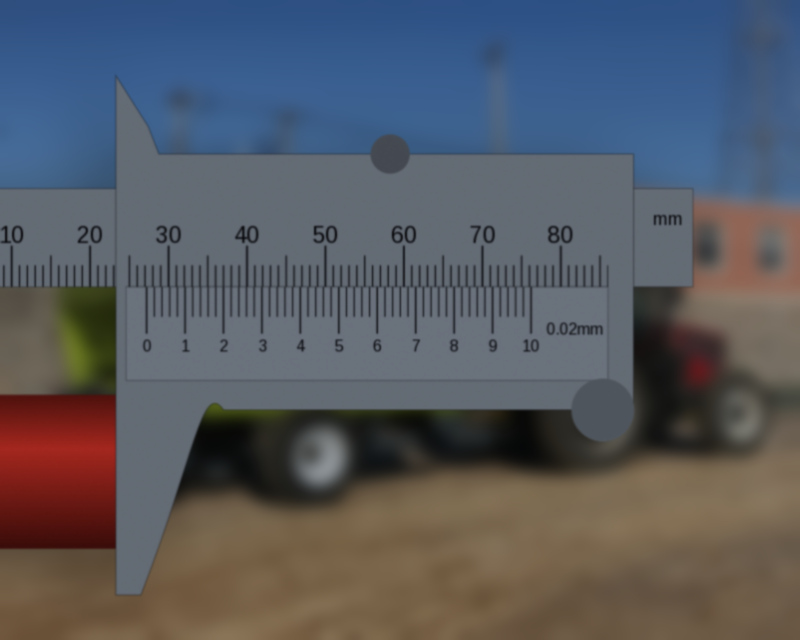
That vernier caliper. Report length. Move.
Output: 27.2 mm
